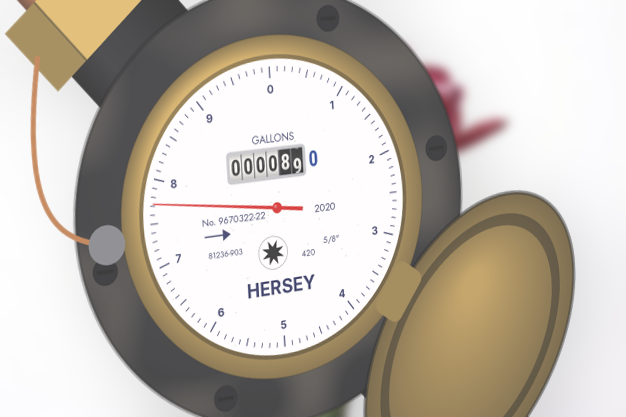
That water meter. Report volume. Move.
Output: 887.7 gal
